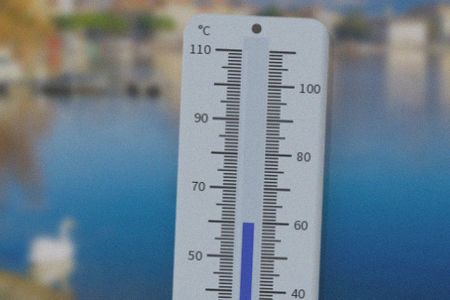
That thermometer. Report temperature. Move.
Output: 60 °C
